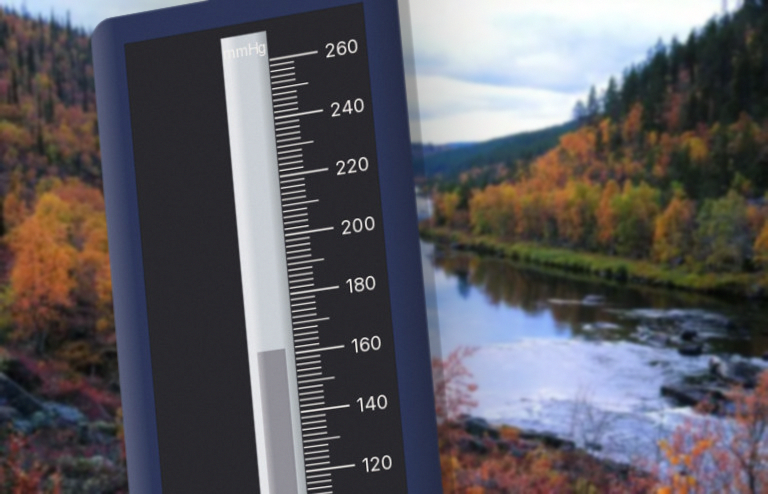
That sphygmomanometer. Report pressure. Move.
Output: 162 mmHg
